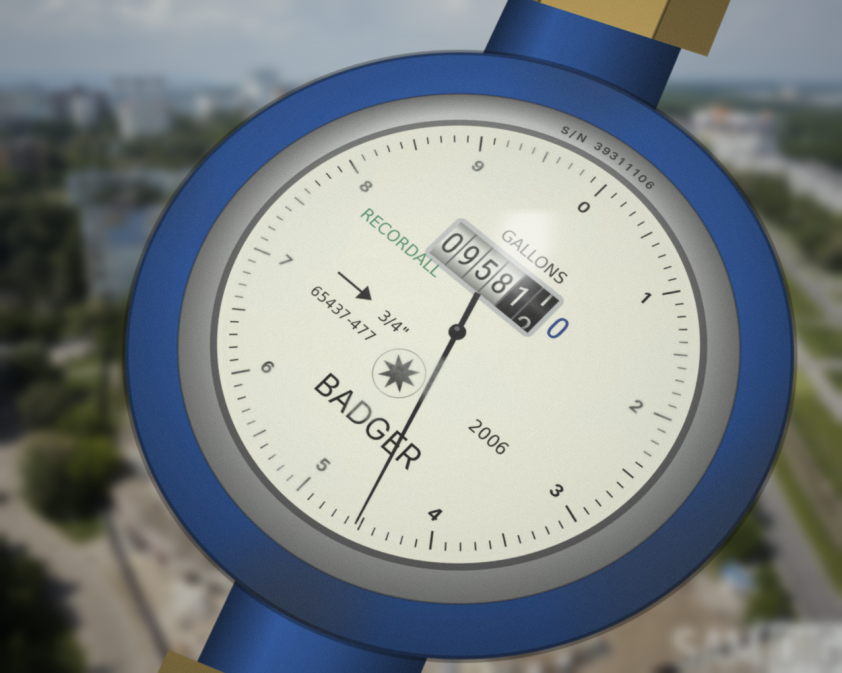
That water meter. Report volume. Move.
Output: 958114.5 gal
